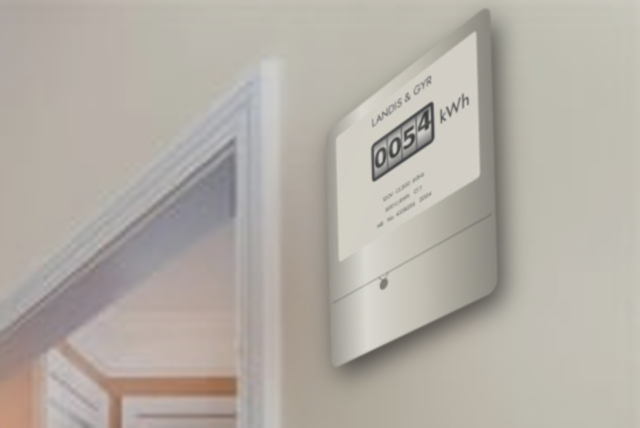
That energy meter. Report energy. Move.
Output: 54 kWh
